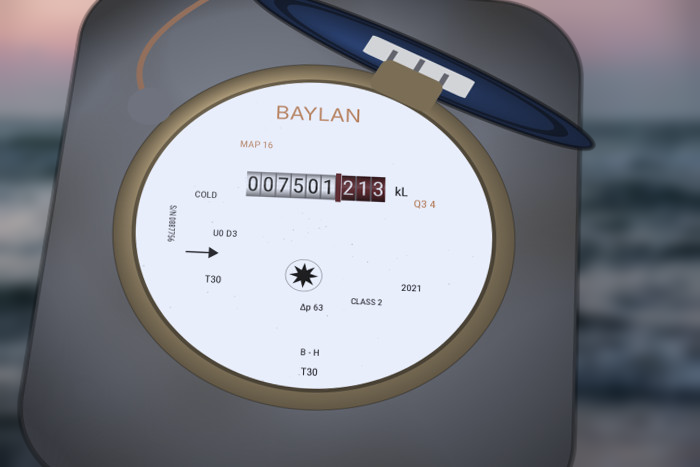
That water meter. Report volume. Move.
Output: 7501.213 kL
